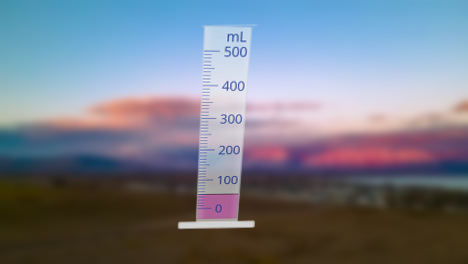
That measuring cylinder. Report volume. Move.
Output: 50 mL
